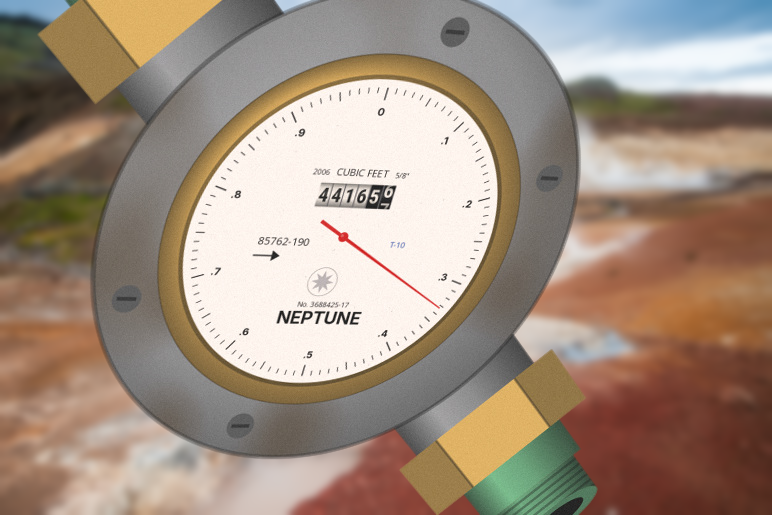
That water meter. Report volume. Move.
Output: 441656.33 ft³
